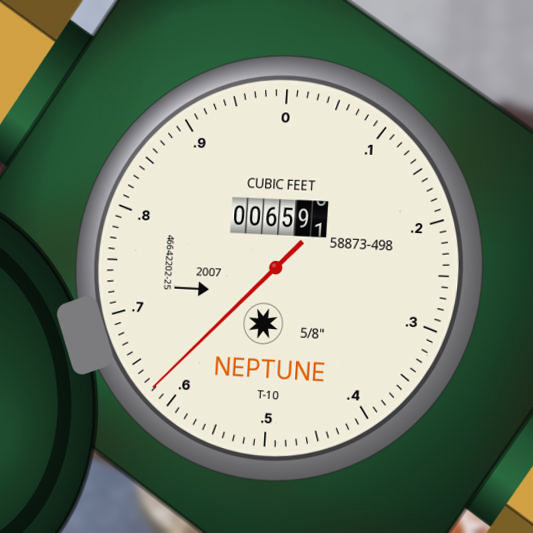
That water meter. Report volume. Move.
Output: 6590.62 ft³
